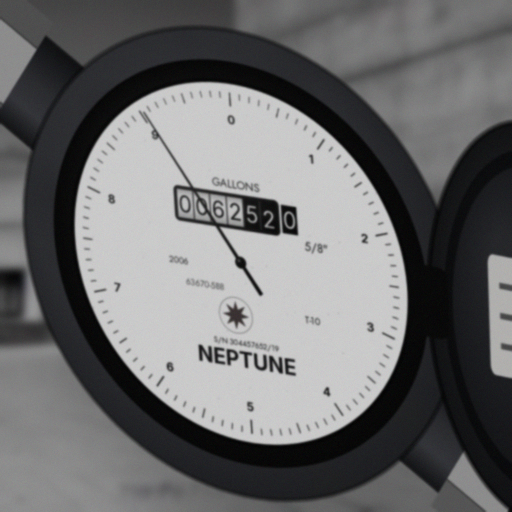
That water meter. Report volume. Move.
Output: 62519.0 gal
